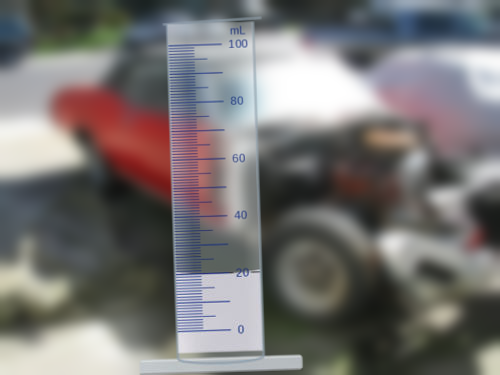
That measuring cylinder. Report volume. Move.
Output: 20 mL
